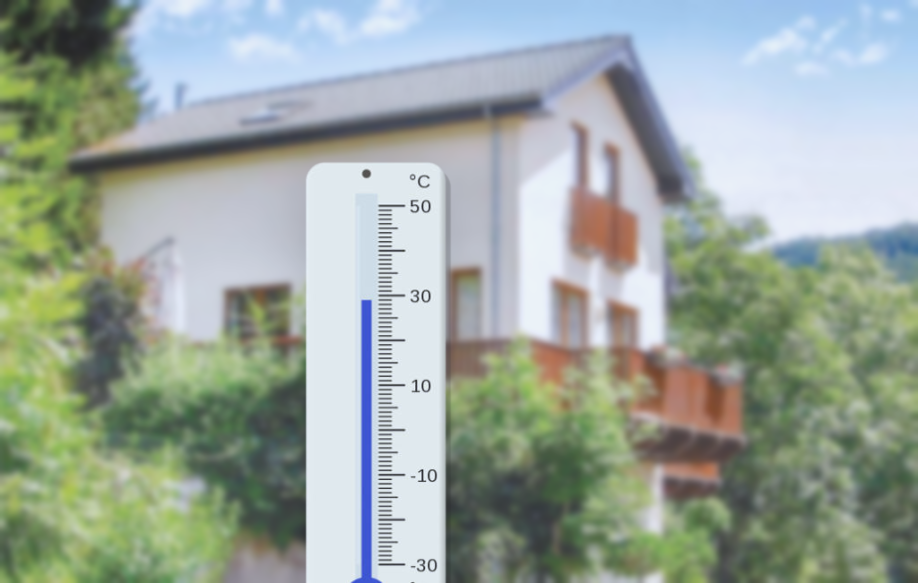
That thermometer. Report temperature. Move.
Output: 29 °C
